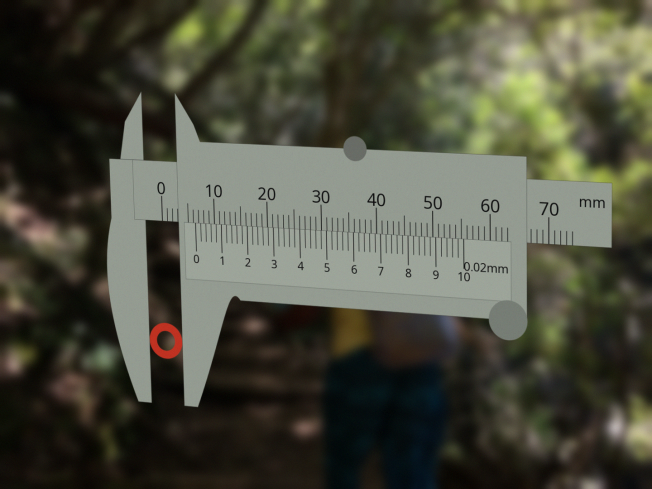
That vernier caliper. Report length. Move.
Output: 6.4 mm
